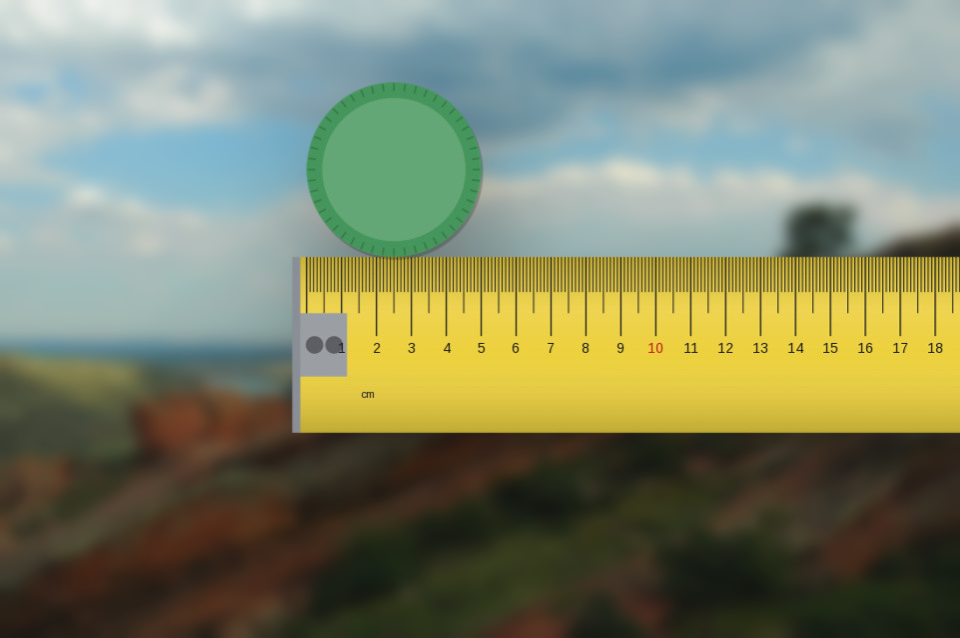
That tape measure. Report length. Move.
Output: 5 cm
